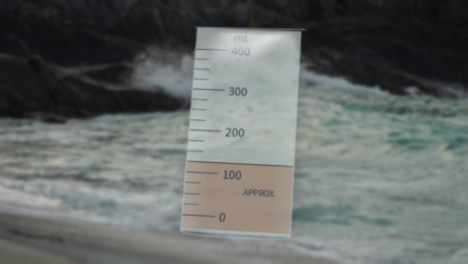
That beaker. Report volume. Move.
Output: 125 mL
